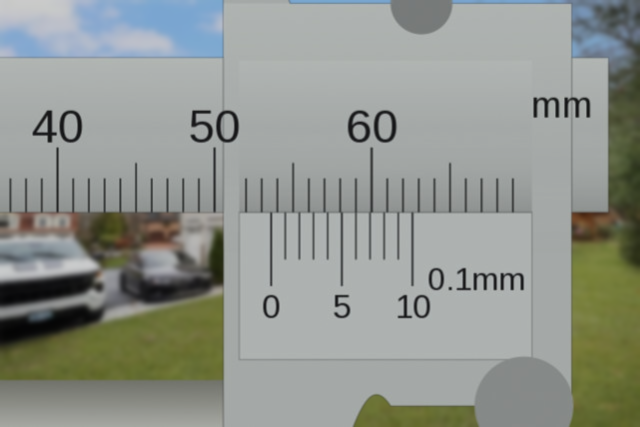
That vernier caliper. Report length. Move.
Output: 53.6 mm
